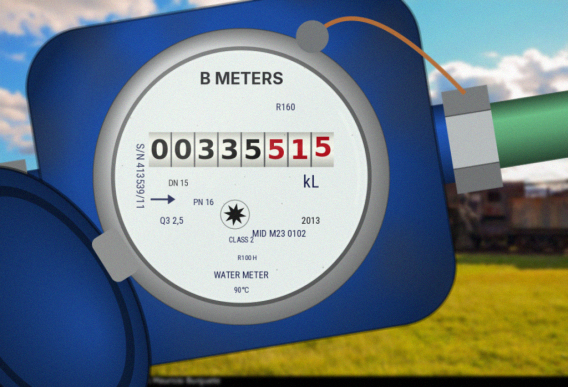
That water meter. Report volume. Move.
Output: 335.515 kL
